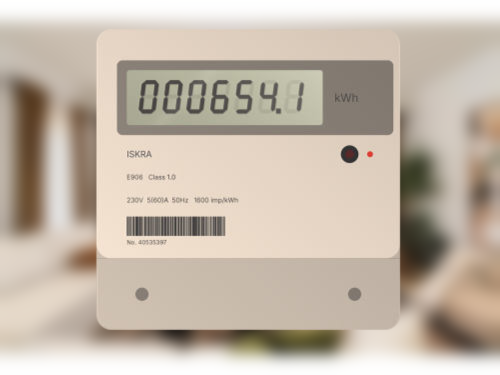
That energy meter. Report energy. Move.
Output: 654.1 kWh
